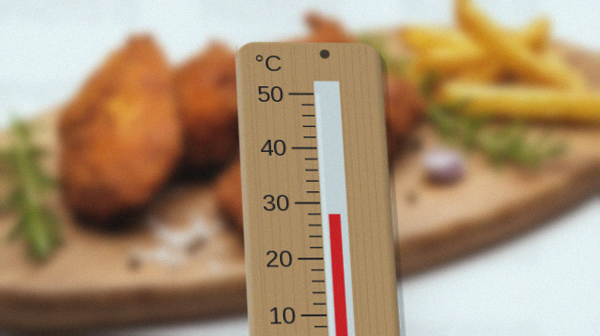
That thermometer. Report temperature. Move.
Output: 28 °C
